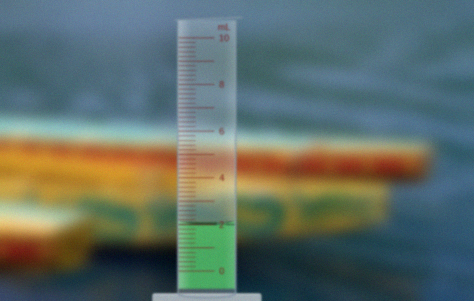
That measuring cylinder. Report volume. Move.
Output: 2 mL
